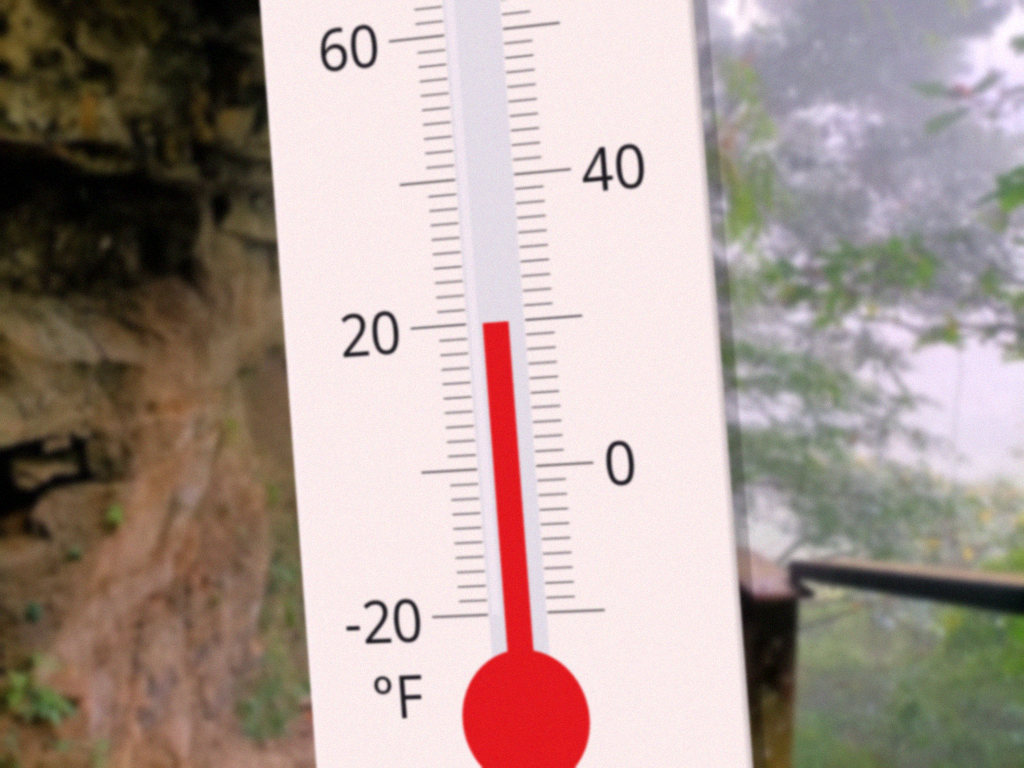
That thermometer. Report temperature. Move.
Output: 20 °F
